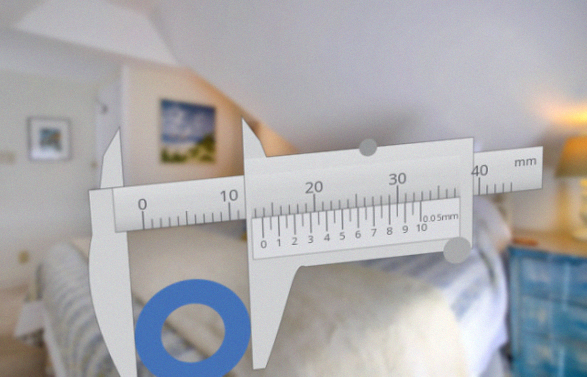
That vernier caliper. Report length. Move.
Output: 13.8 mm
